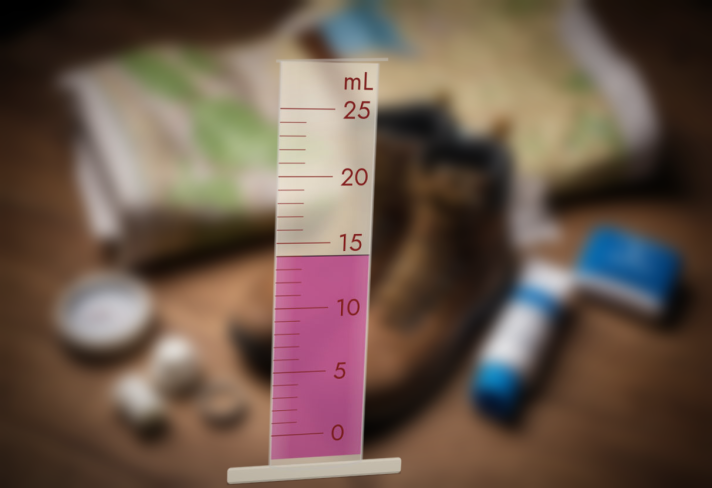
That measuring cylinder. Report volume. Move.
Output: 14 mL
